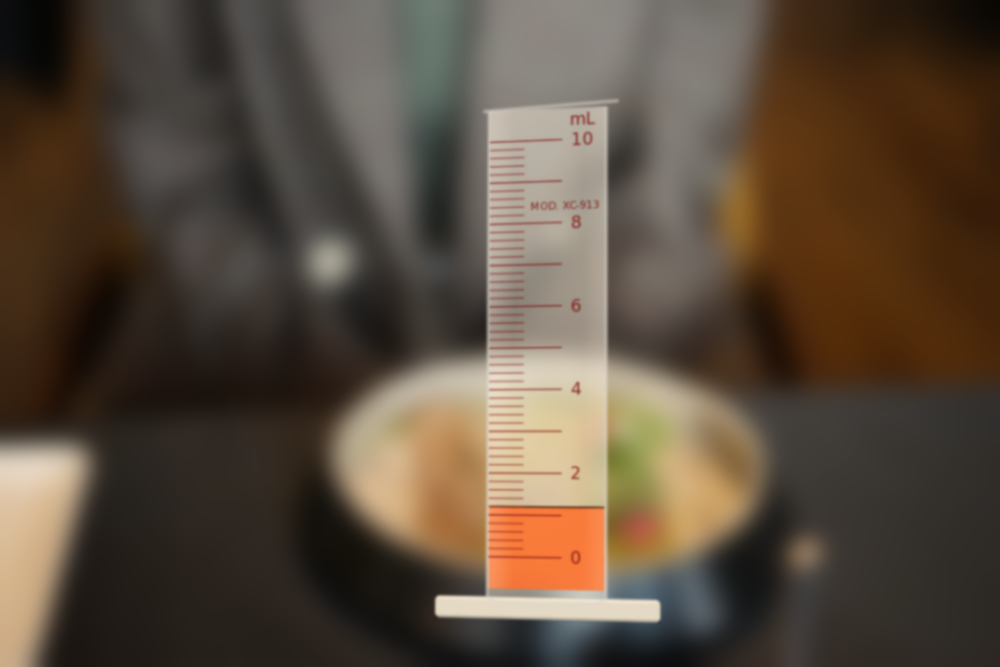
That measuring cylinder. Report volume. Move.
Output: 1.2 mL
